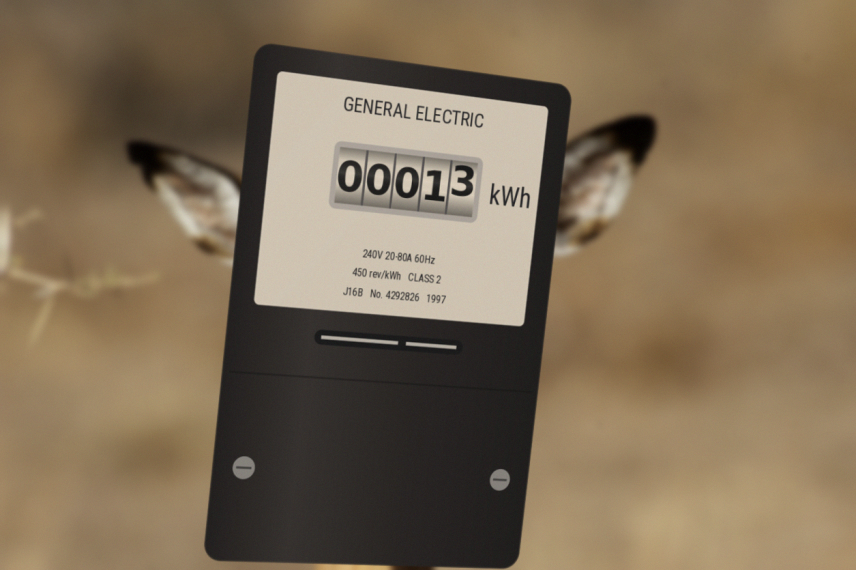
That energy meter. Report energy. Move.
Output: 13 kWh
